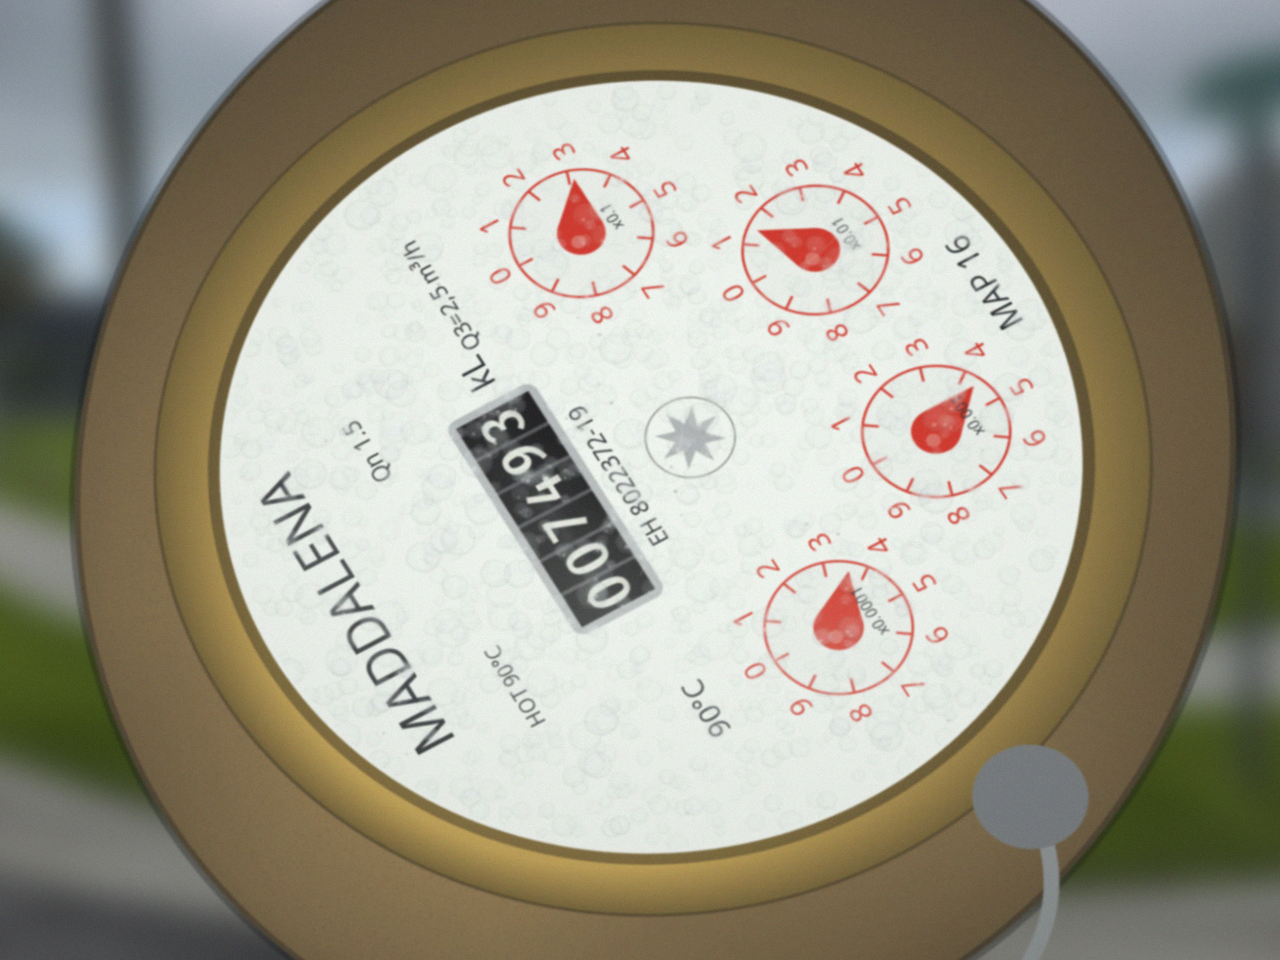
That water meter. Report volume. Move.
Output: 7493.3143 kL
